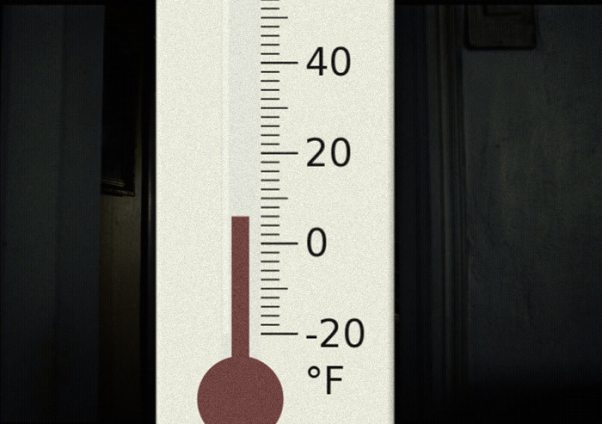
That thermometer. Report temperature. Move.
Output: 6 °F
